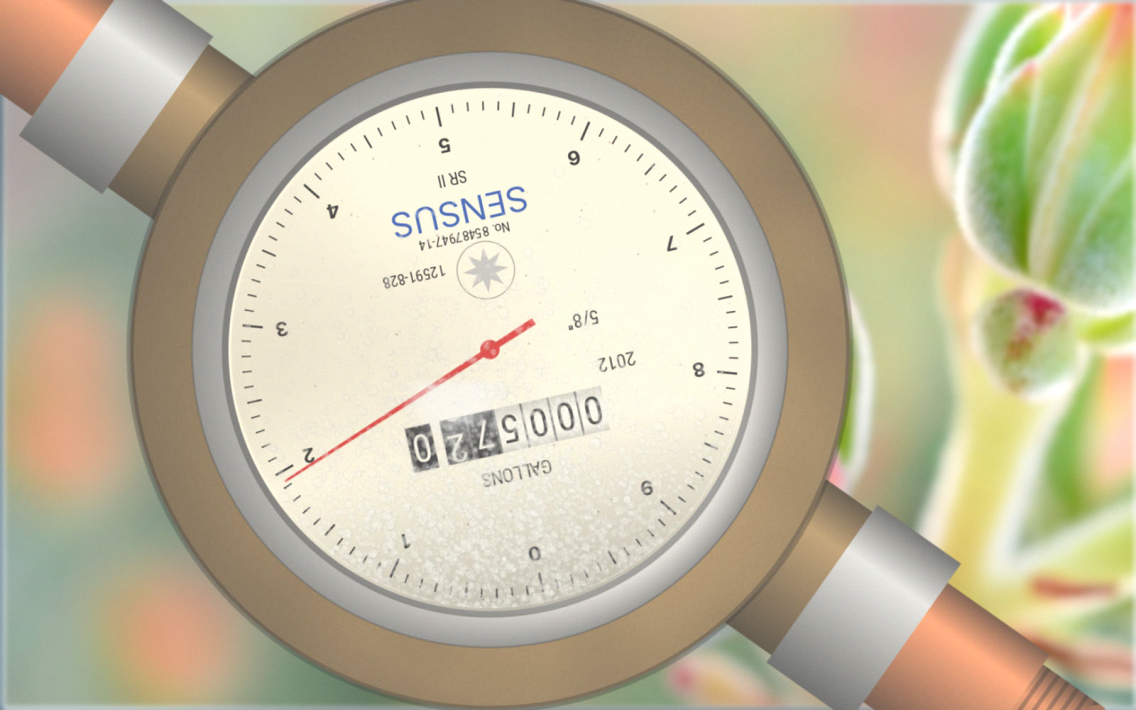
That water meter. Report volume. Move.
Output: 5721.9 gal
